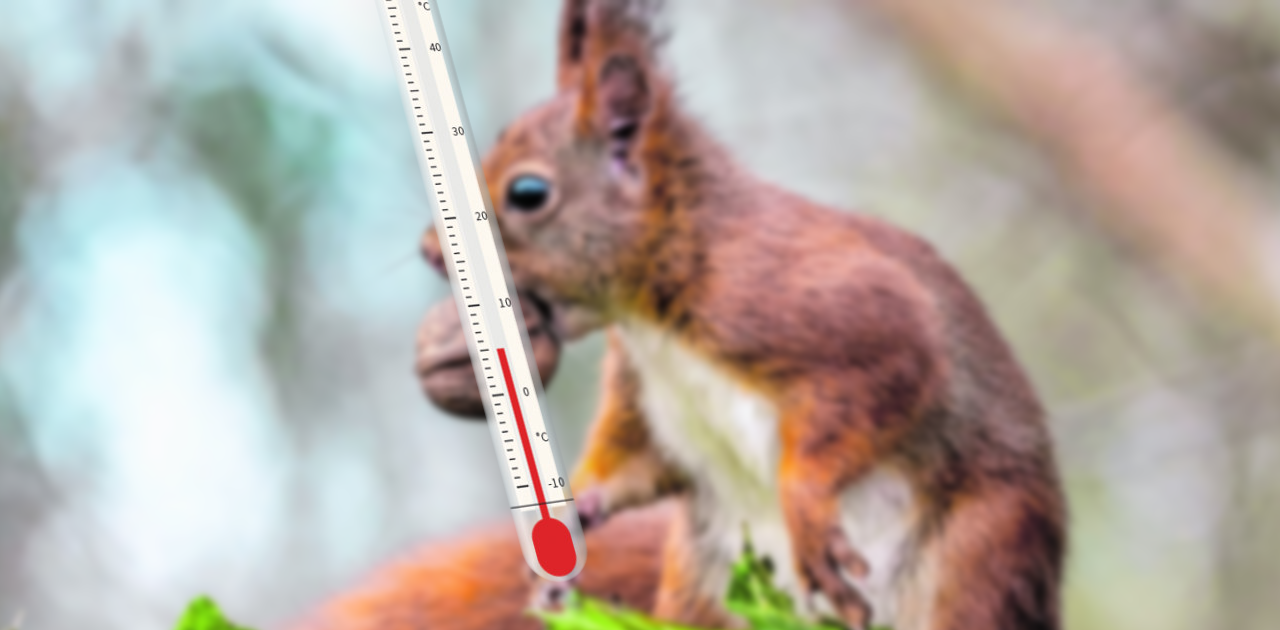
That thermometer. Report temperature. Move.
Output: 5 °C
